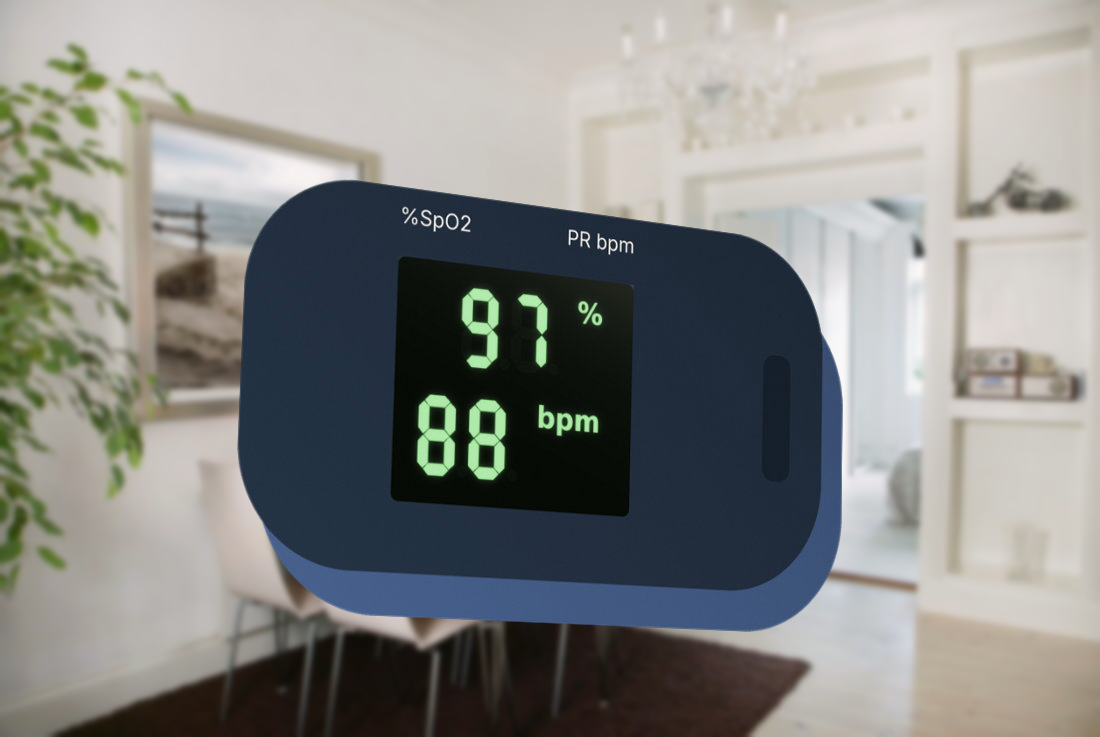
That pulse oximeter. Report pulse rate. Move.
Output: 88 bpm
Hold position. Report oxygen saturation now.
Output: 97 %
